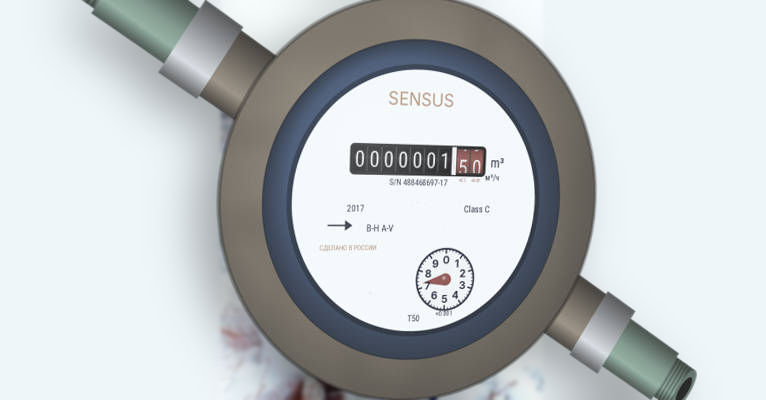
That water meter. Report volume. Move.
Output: 1.497 m³
